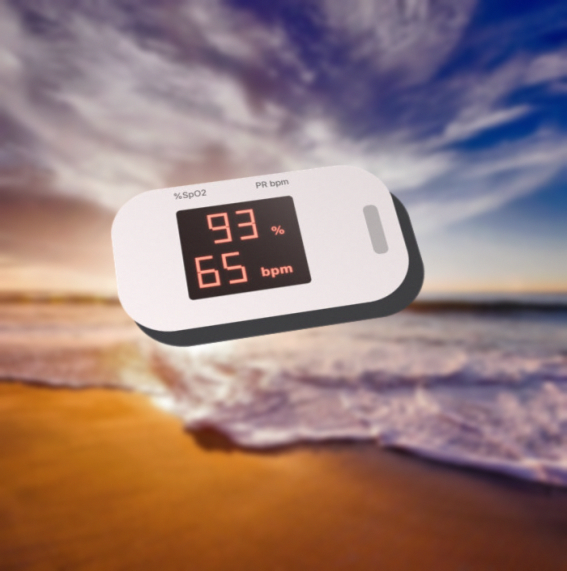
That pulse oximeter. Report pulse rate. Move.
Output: 65 bpm
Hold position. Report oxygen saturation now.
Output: 93 %
